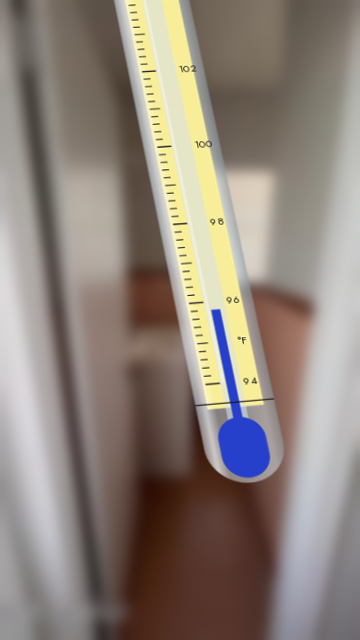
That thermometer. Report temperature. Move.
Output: 95.8 °F
